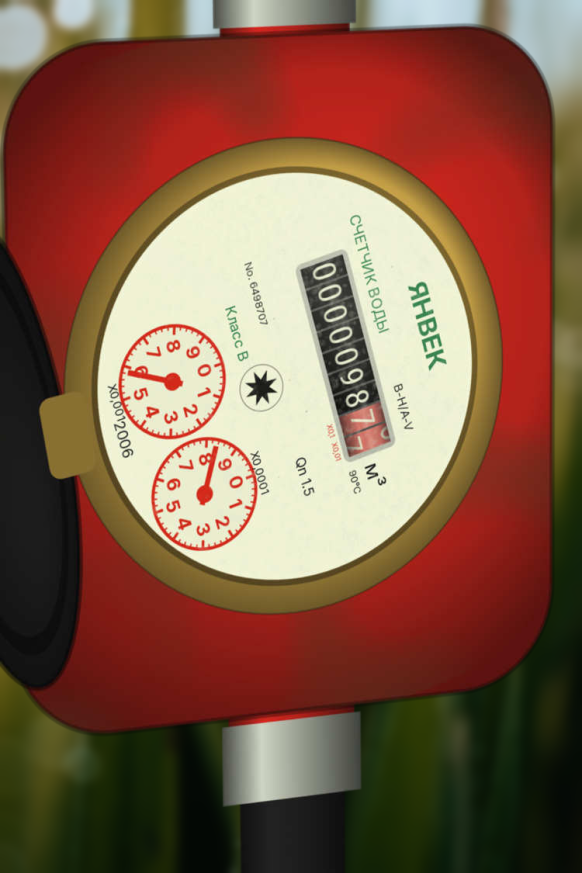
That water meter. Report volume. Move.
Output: 98.7658 m³
